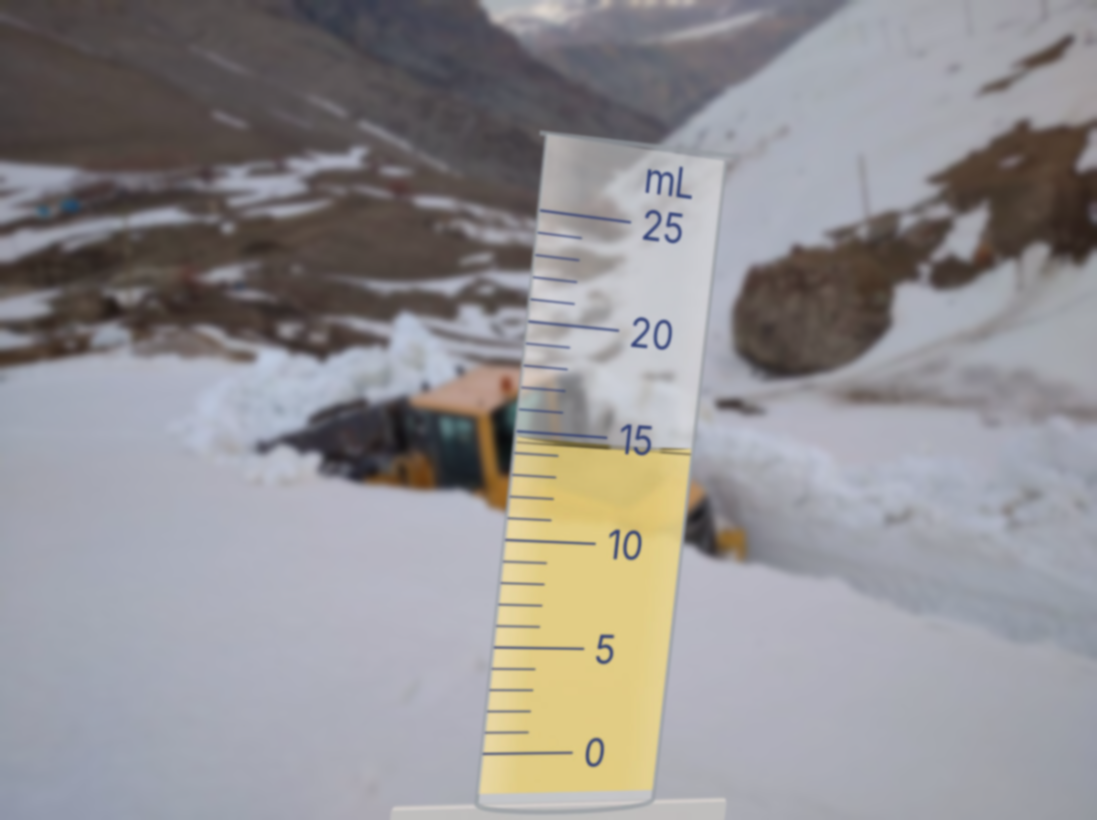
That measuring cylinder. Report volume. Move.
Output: 14.5 mL
